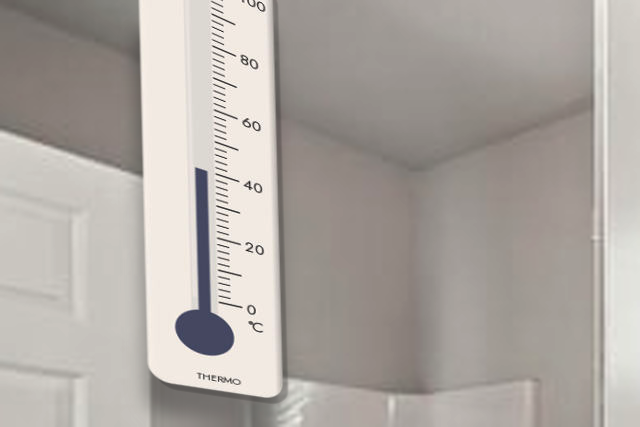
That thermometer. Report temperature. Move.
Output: 40 °C
